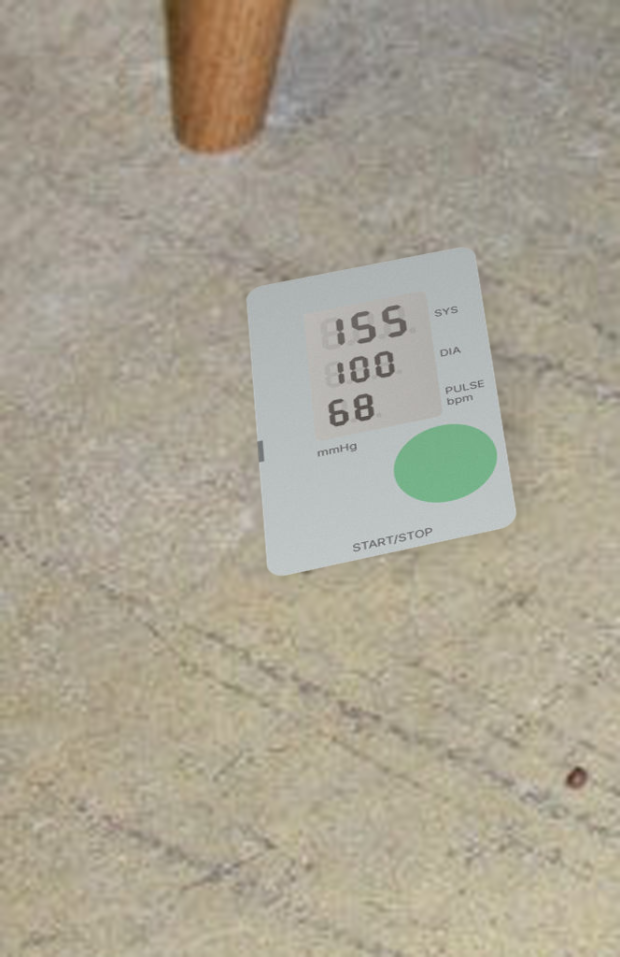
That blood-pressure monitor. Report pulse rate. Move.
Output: 68 bpm
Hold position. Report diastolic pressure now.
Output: 100 mmHg
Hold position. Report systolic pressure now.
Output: 155 mmHg
